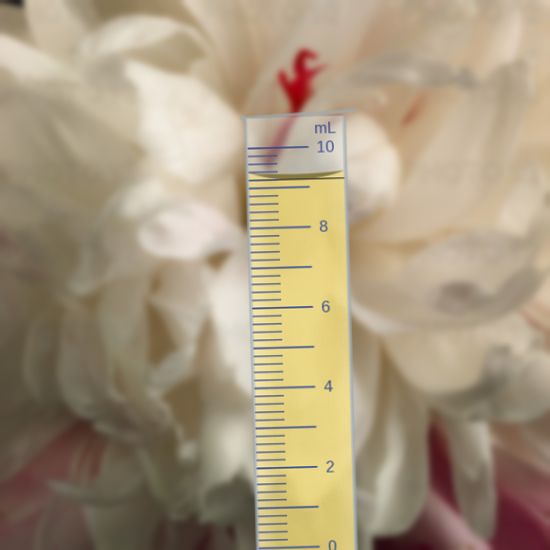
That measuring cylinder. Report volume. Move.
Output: 9.2 mL
